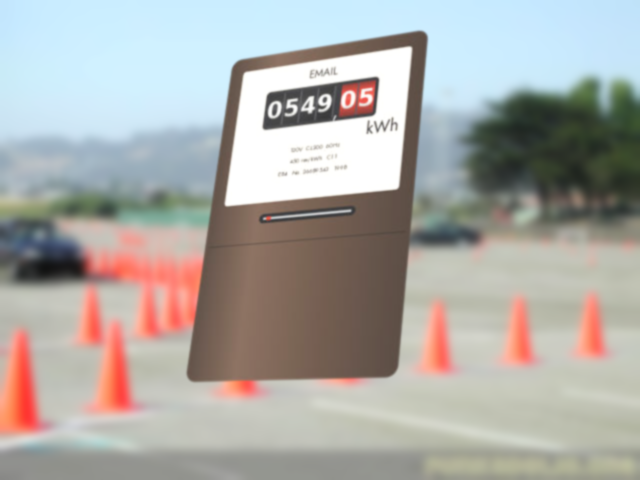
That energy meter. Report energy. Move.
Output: 549.05 kWh
